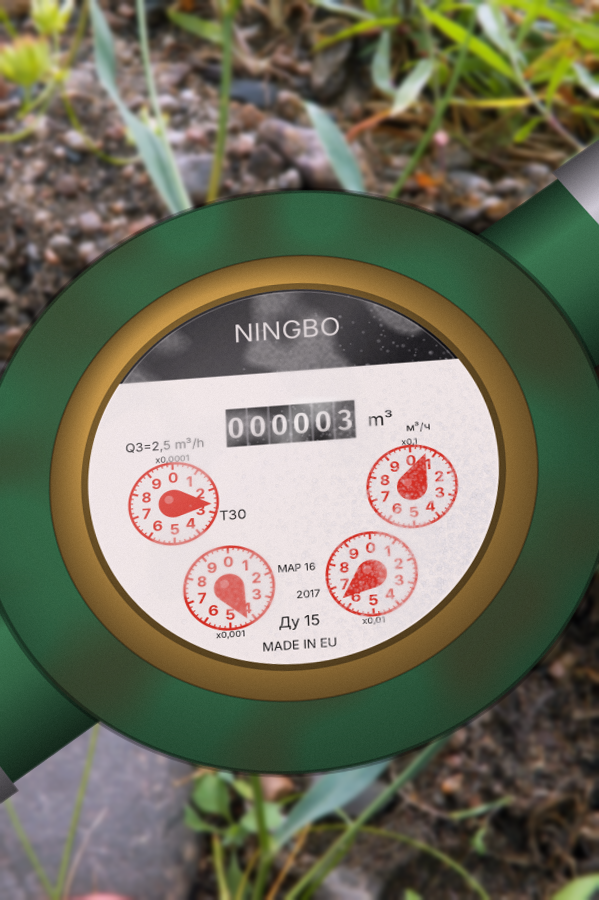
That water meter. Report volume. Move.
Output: 3.0642 m³
